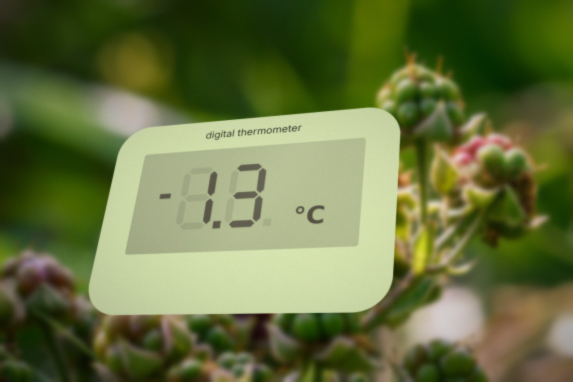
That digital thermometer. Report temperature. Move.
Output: -1.3 °C
